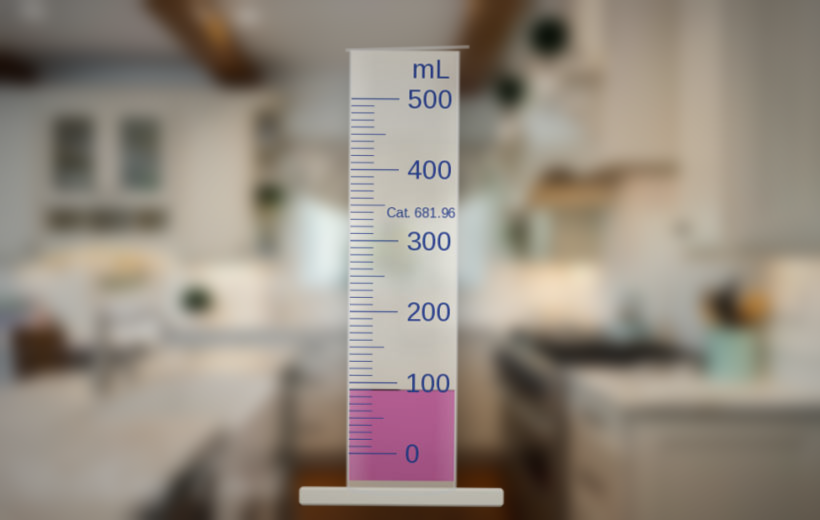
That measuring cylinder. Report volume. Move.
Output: 90 mL
